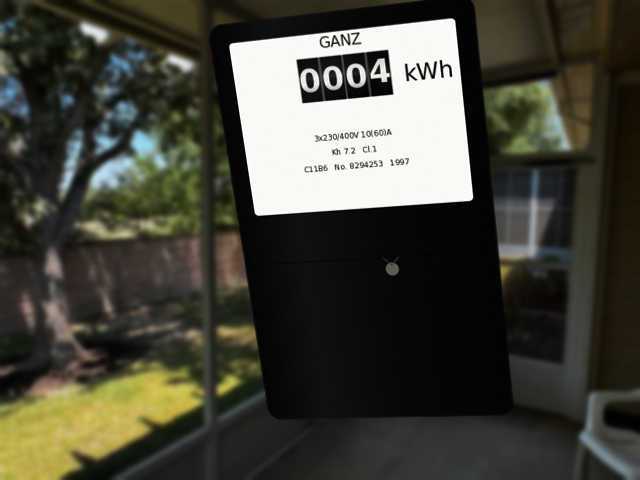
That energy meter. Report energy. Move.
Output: 4 kWh
